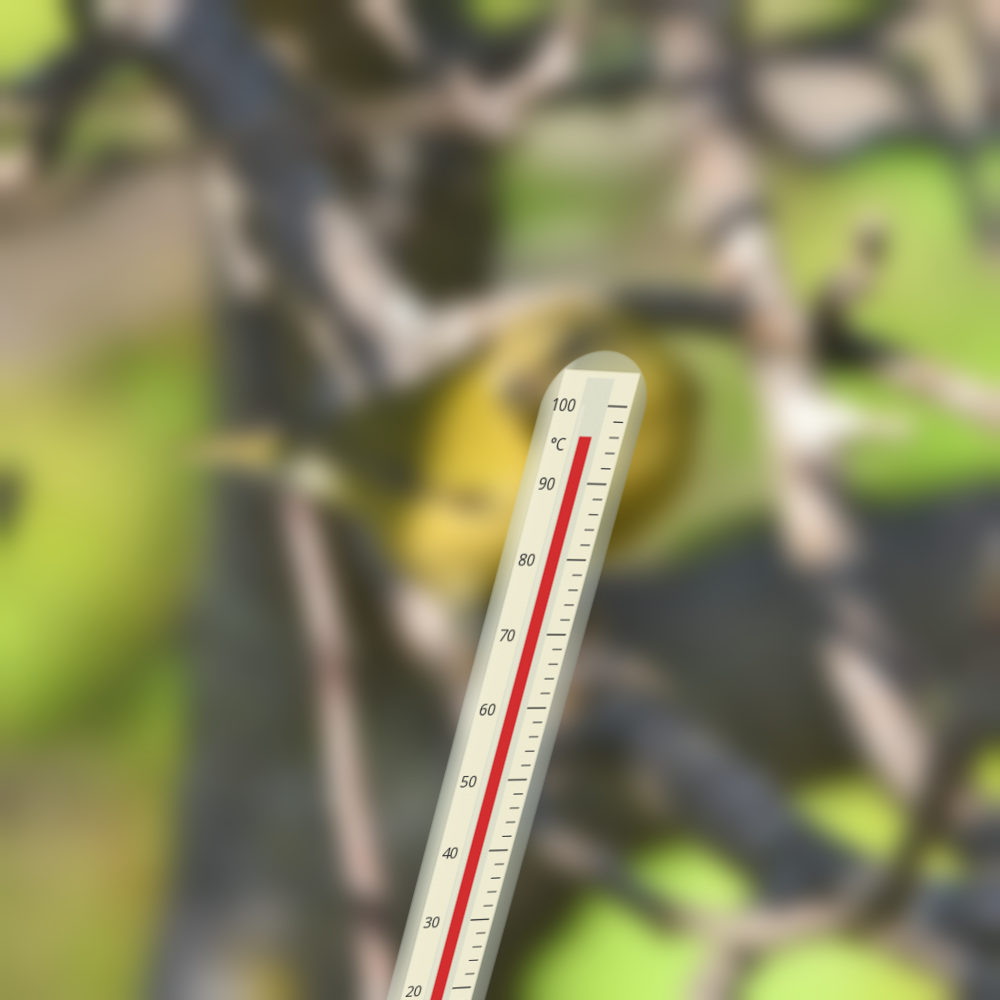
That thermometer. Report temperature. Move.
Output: 96 °C
